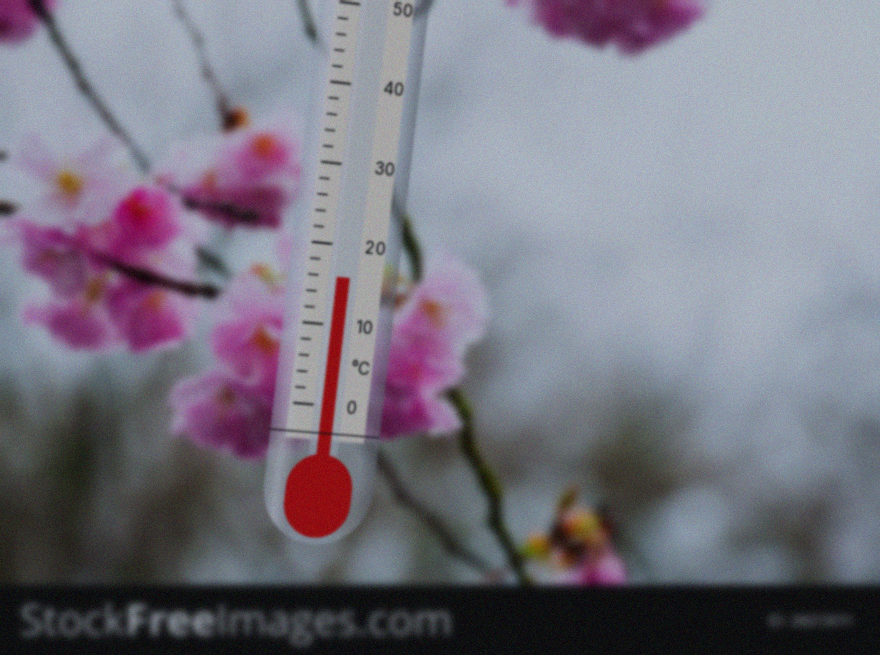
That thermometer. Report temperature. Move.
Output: 16 °C
